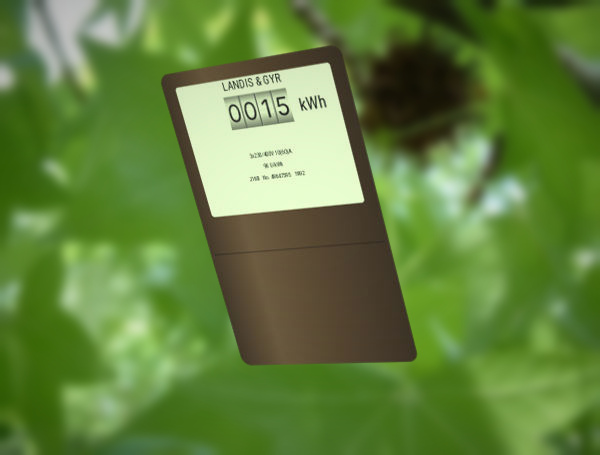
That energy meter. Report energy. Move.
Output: 15 kWh
